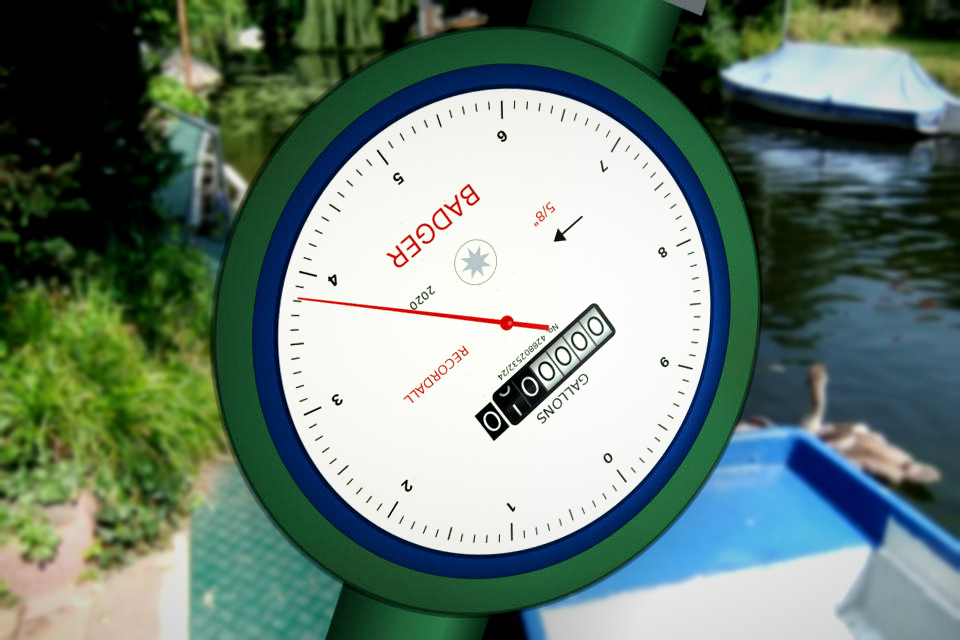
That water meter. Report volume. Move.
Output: 13.8 gal
